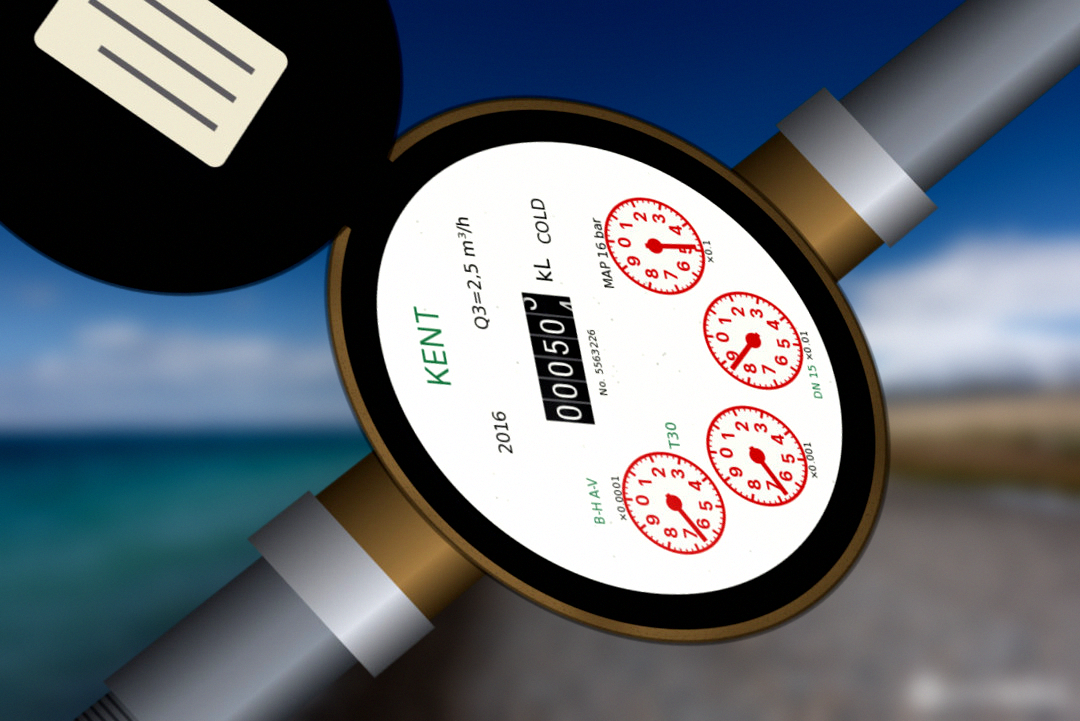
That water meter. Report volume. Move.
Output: 503.4866 kL
